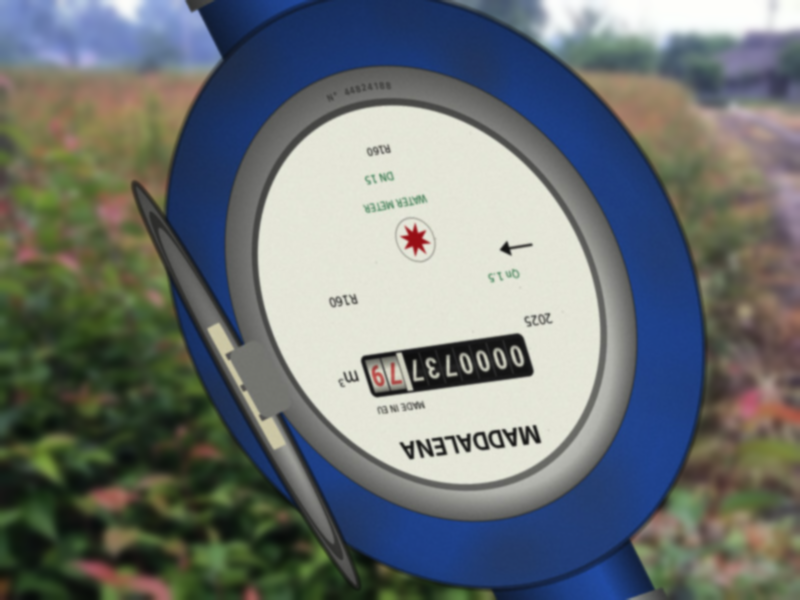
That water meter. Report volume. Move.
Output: 737.79 m³
